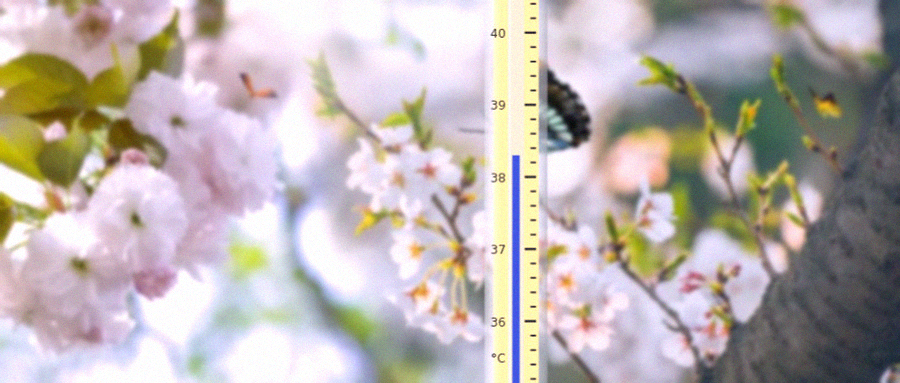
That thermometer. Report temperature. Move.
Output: 38.3 °C
